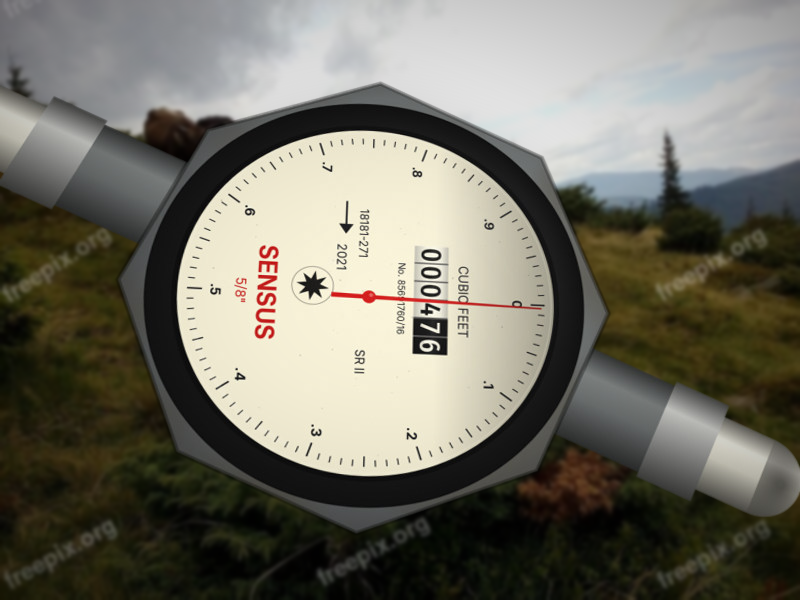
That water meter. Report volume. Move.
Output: 476.00 ft³
